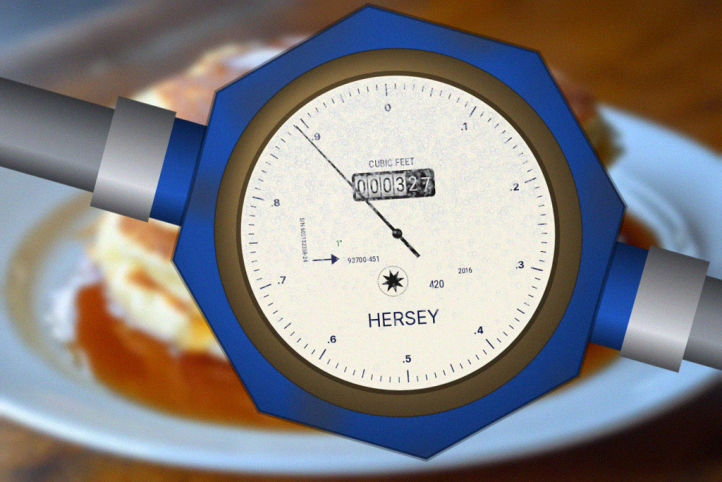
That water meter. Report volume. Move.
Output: 326.89 ft³
